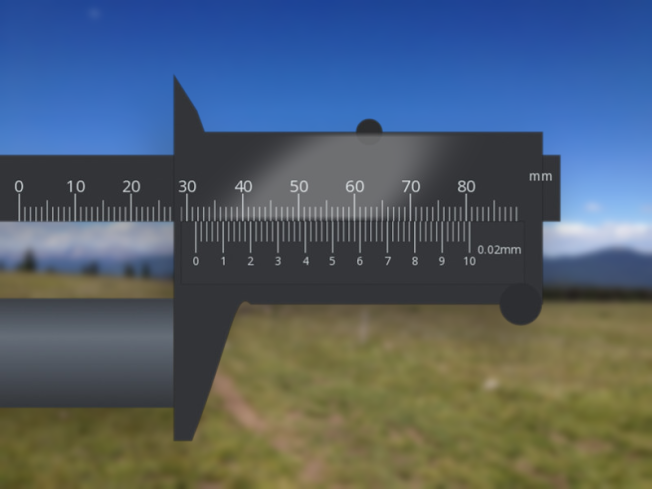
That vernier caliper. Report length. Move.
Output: 31.6 mm
